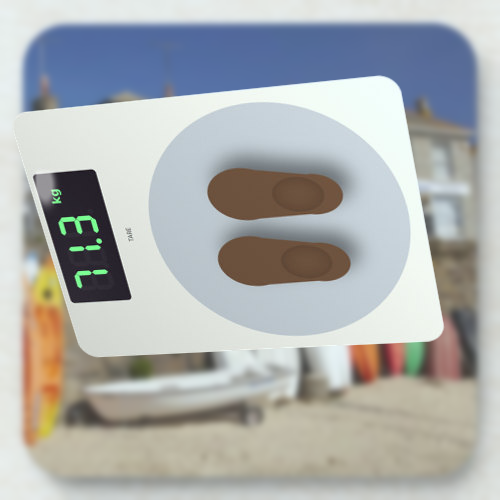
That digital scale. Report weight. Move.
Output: 71.3 kg
